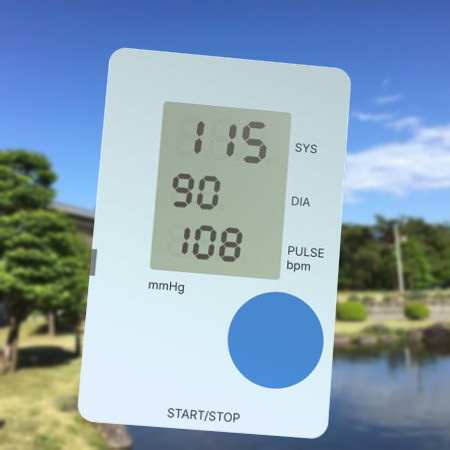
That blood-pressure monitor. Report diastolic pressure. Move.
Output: 90 mmHg
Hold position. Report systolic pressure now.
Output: 115 mmHg
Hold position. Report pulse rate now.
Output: 108 bpm
